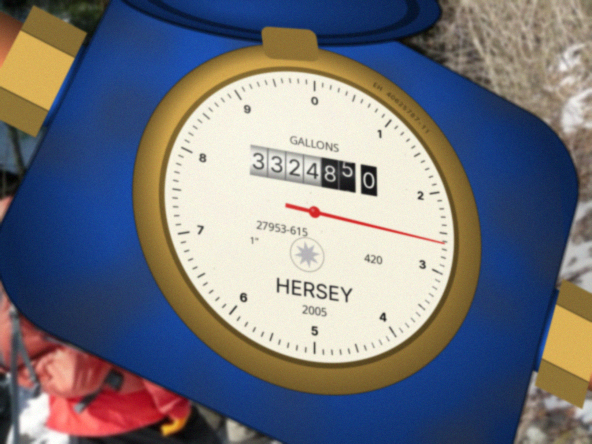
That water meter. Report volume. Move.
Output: 3324852.6 gal
